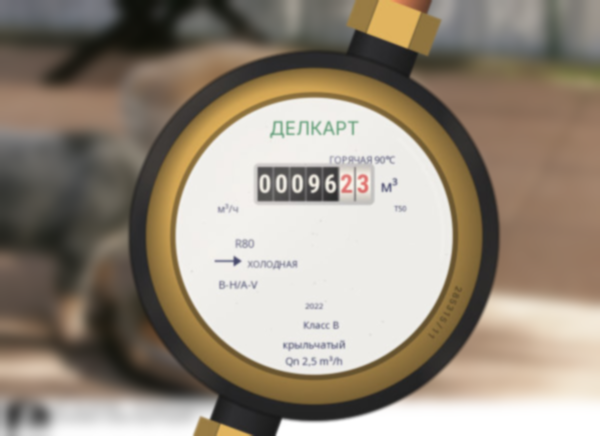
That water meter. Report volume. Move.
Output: 96.23 m³
